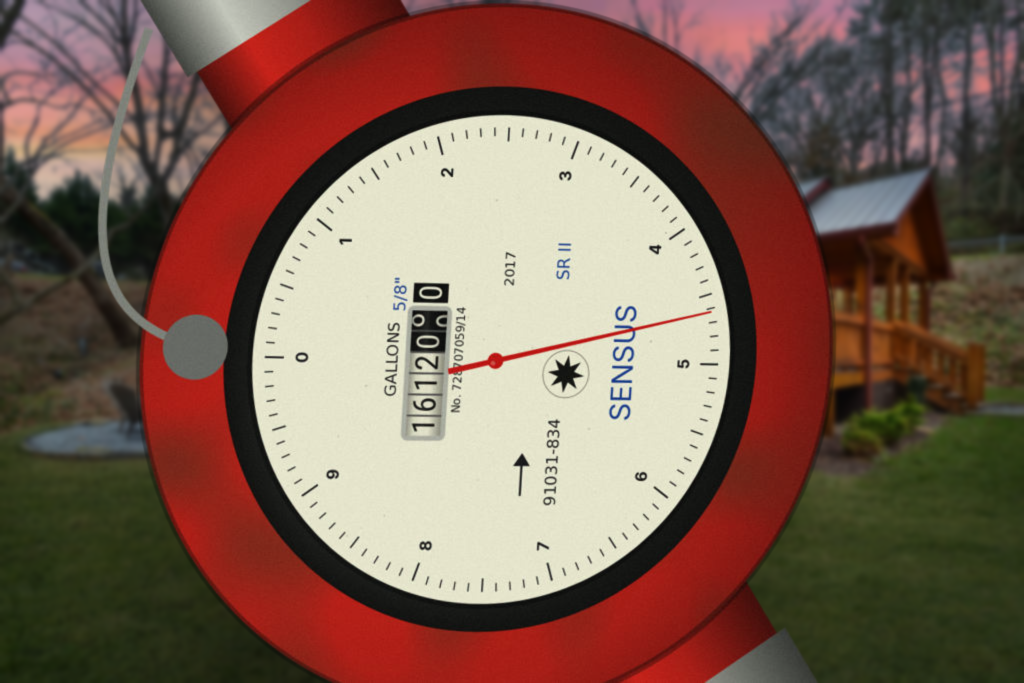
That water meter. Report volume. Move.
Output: 1612084.6 gal
